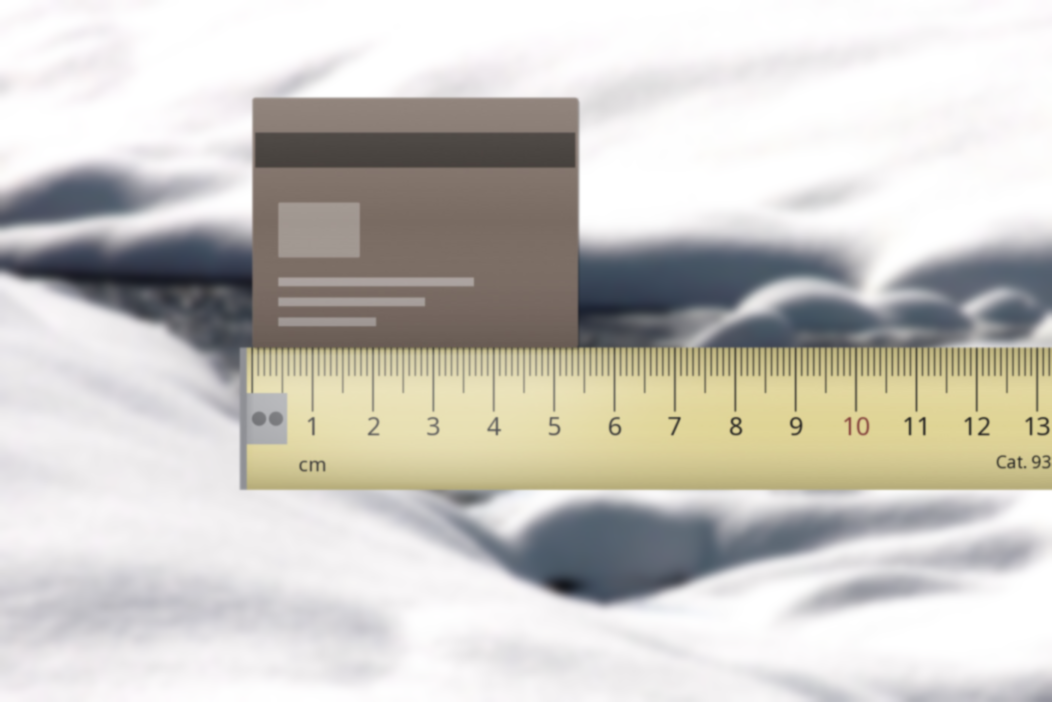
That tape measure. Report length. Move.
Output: 5.4 cm
